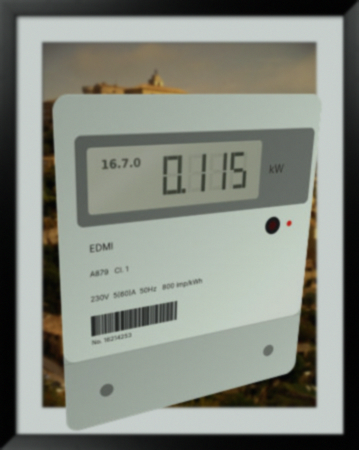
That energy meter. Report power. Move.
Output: 0.115 kW
